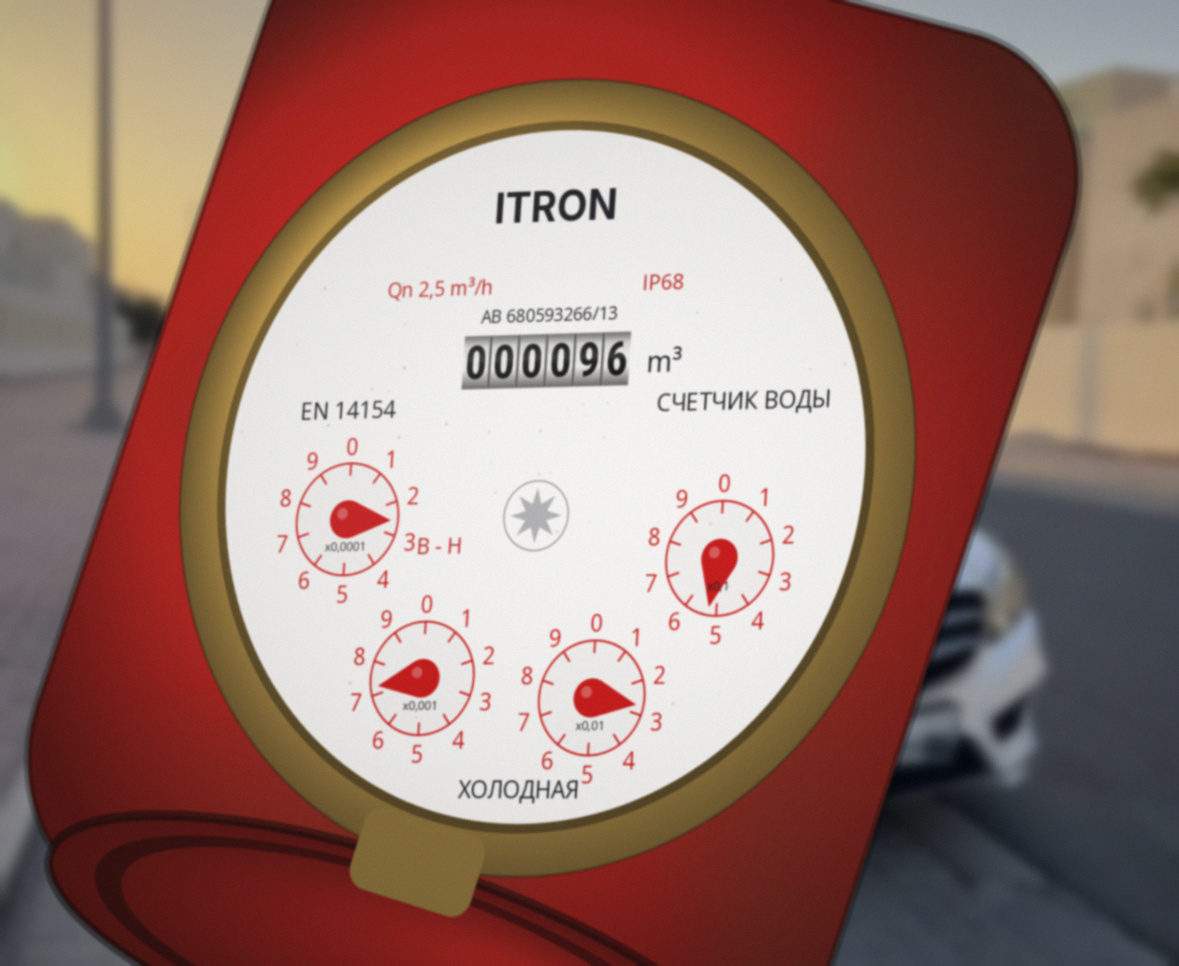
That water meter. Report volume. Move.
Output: 96.5272 m³
